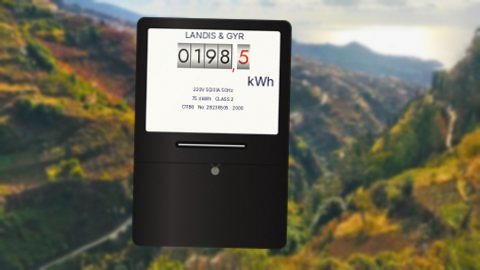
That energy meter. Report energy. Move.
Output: 198.5 kWh
